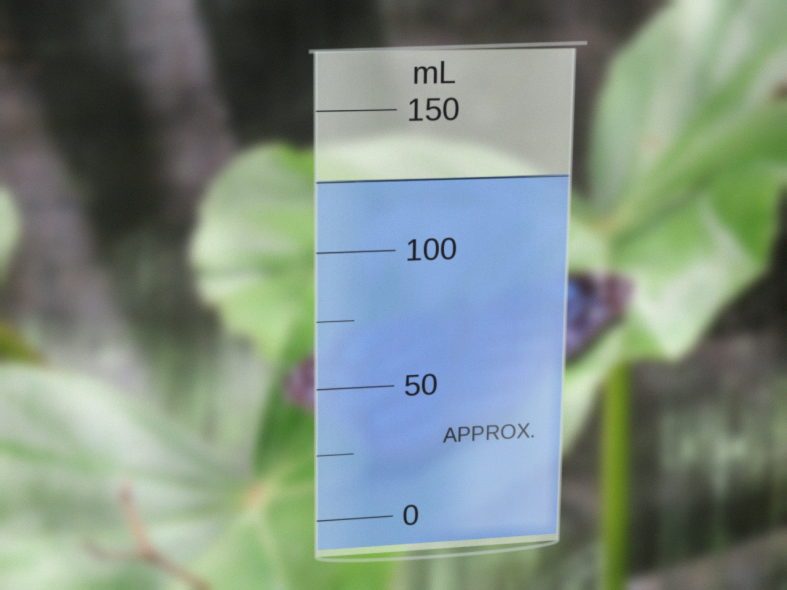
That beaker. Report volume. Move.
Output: 125 mL
